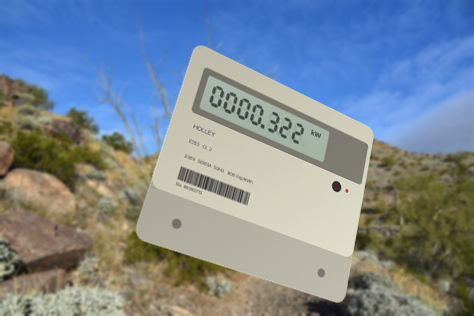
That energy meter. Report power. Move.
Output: 0.322 kW
